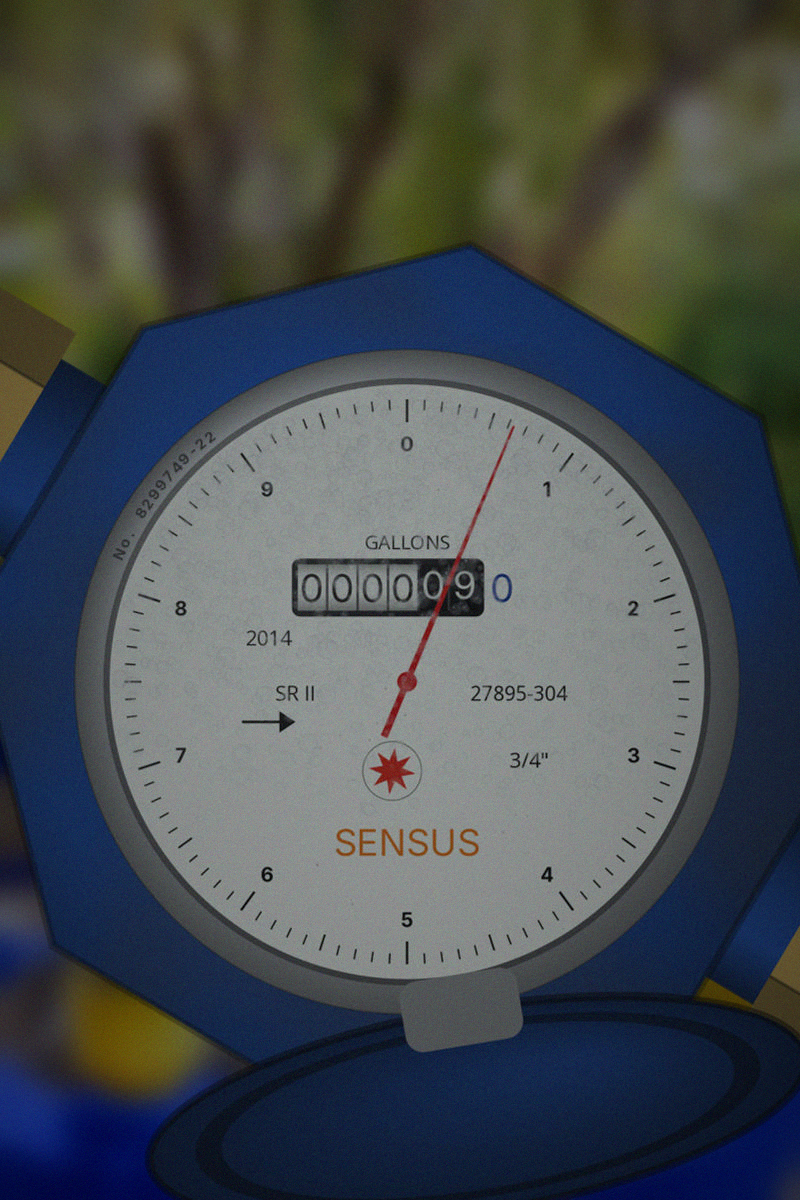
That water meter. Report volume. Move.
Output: 90.6 gal
